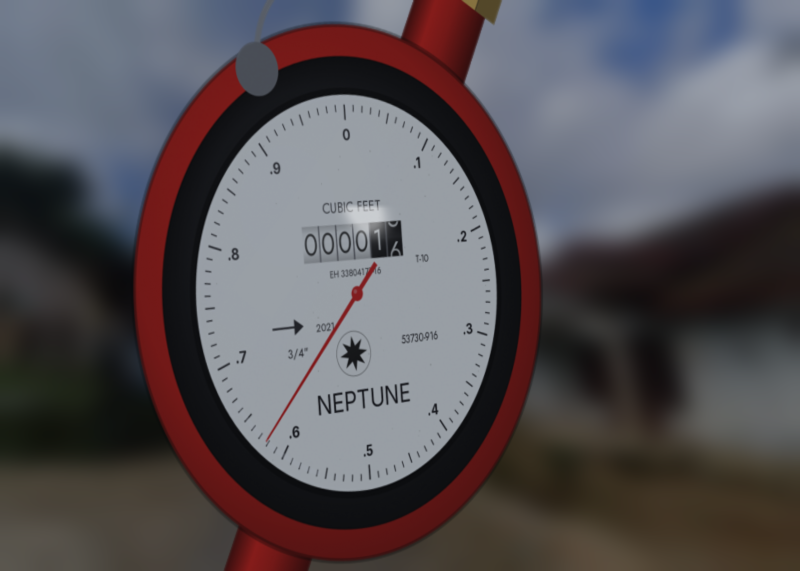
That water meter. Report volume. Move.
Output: 15.62 ft³
